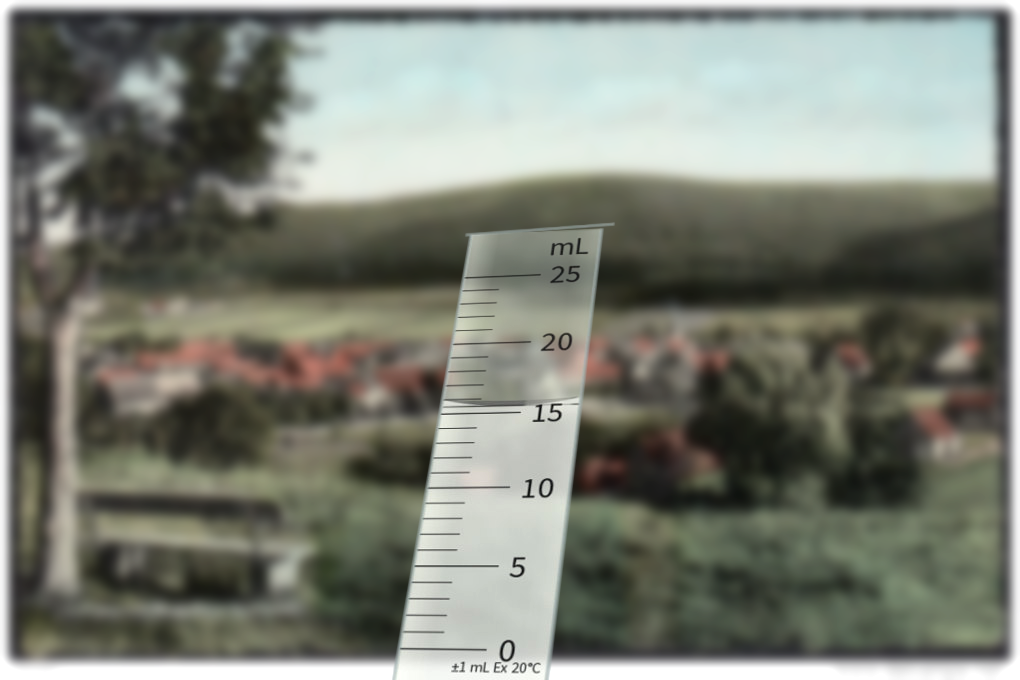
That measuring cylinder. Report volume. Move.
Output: 15.5 mL
